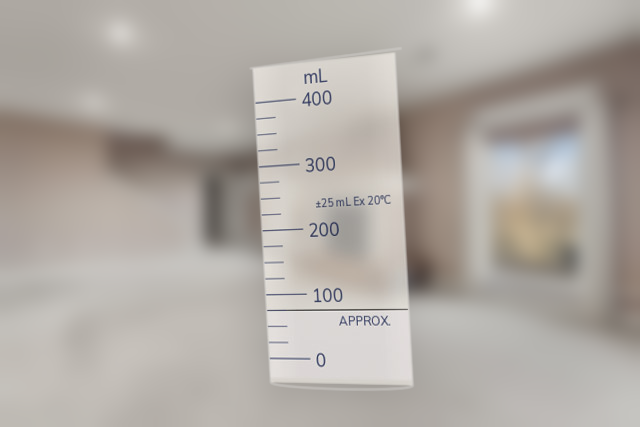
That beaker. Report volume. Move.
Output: 75 mL
